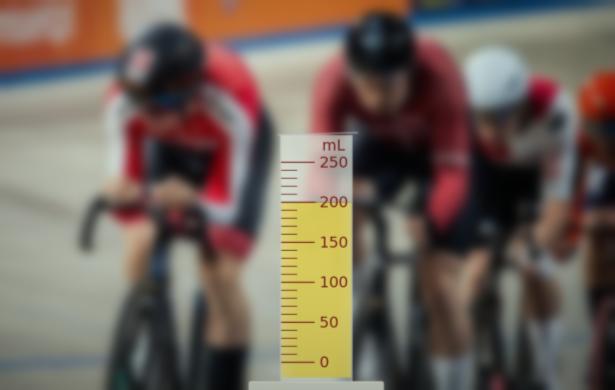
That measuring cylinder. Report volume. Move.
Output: 200 mL
